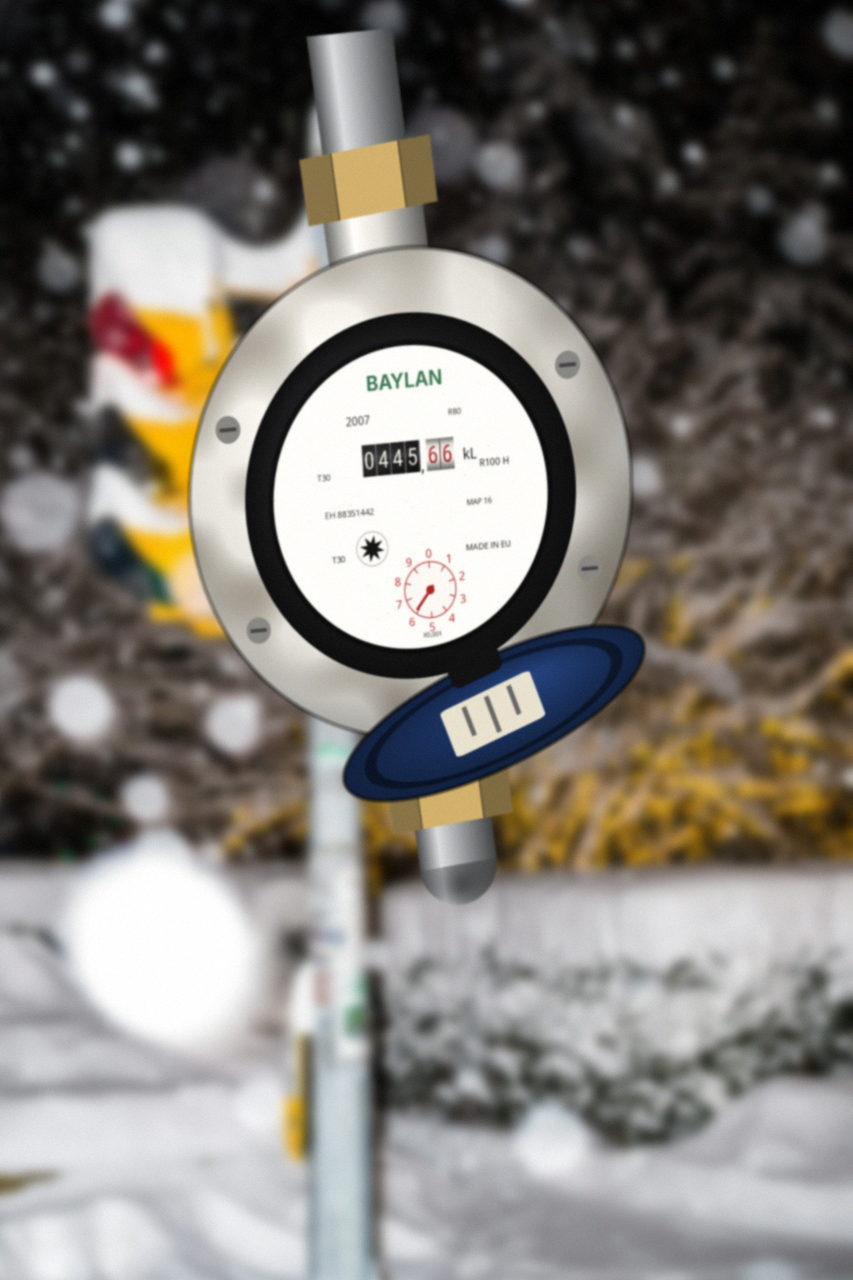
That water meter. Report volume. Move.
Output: 445.666 kL
